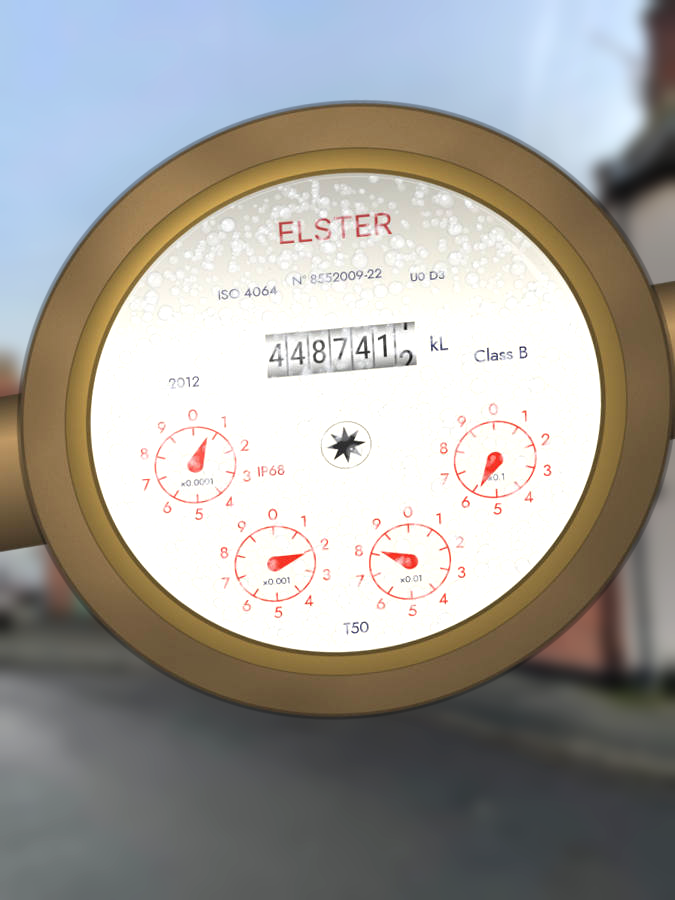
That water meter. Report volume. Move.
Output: 4487411.5820 kL
